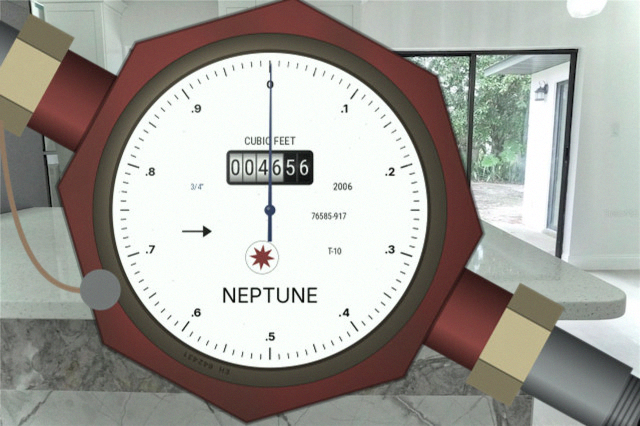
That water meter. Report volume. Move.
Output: 4656.00 ft³
